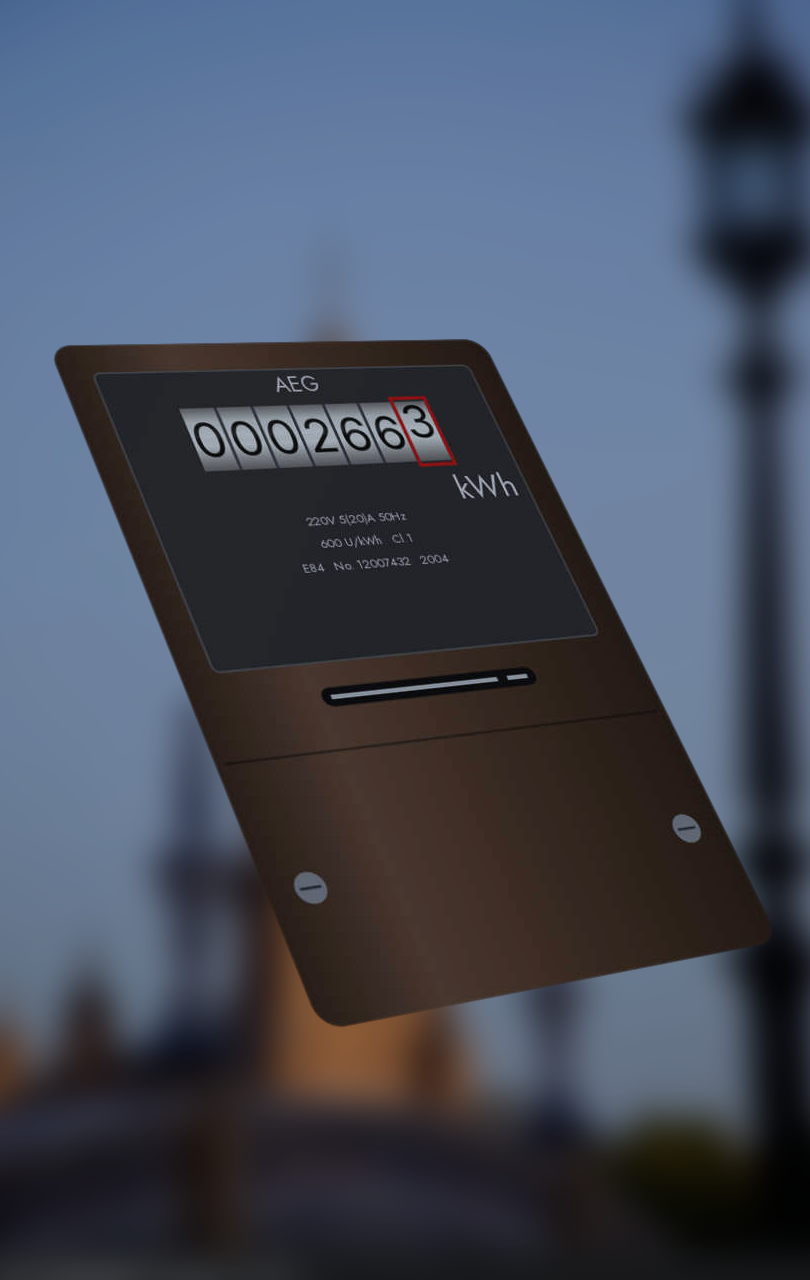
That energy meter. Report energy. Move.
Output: 266.3 kWh
